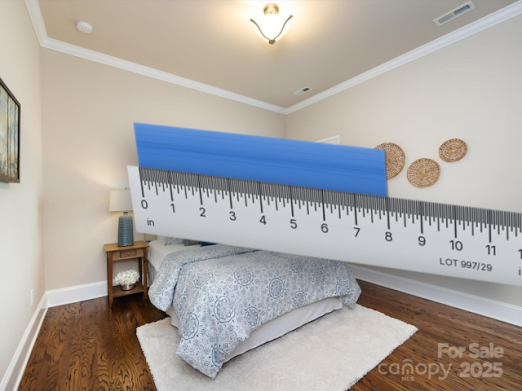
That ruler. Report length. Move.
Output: 8 in
